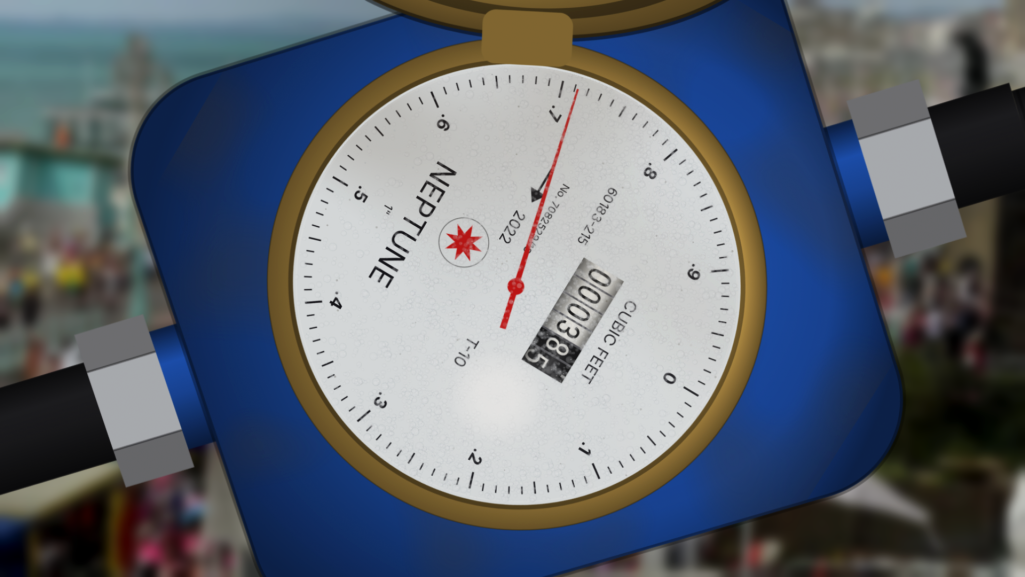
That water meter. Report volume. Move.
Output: 384.71 ft³
